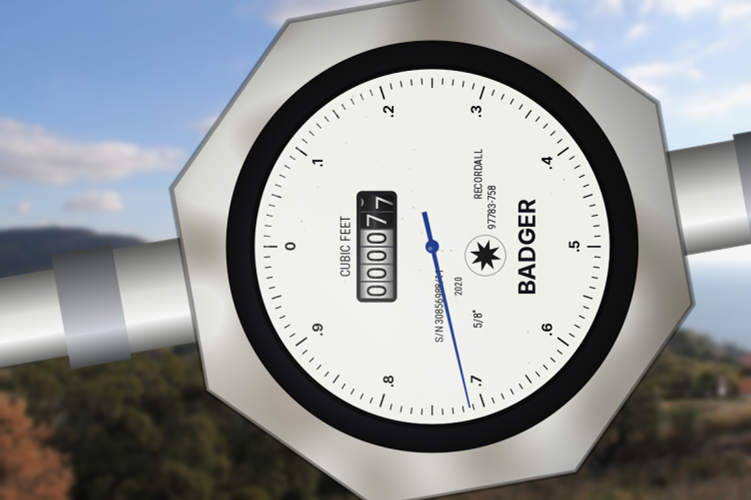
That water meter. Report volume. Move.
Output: 76.71 ft³
